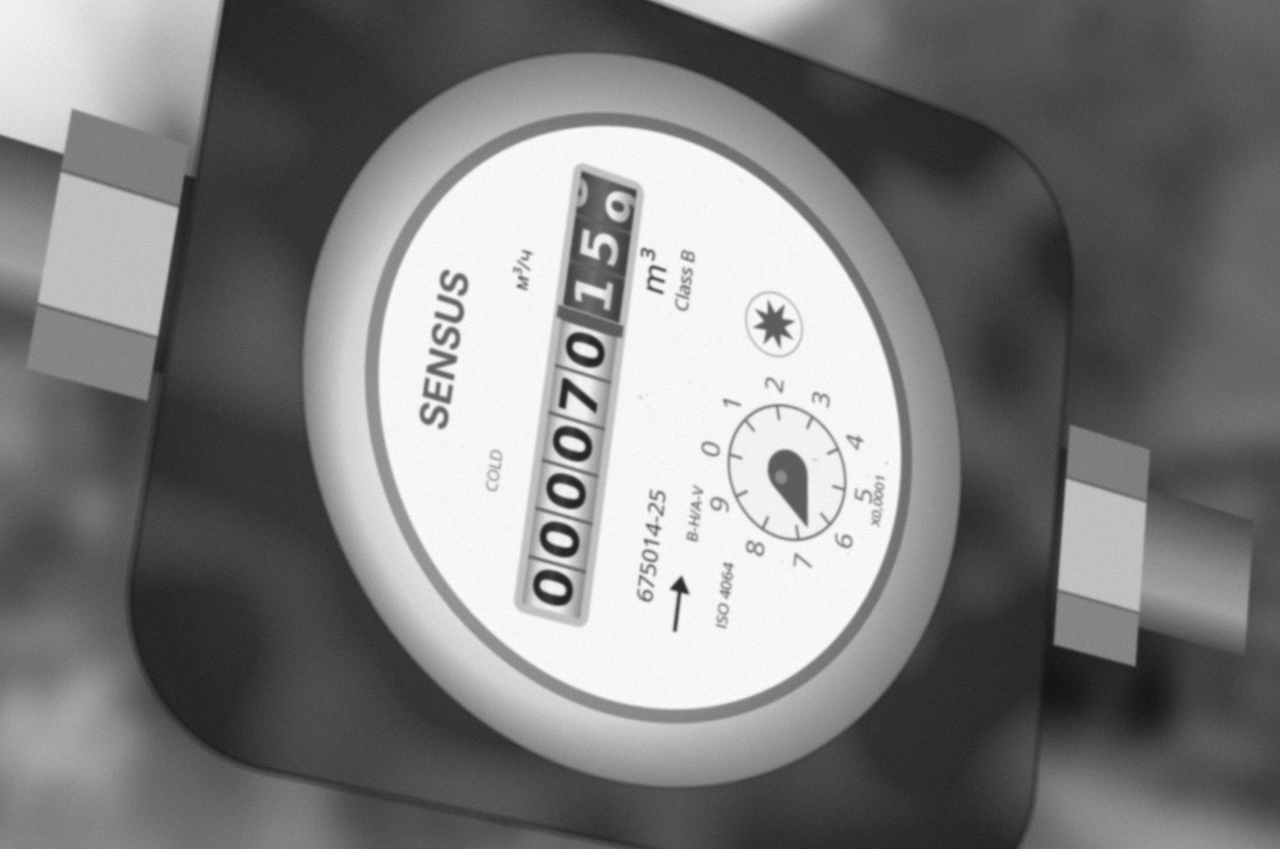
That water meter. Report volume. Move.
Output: 70.1586 m³
